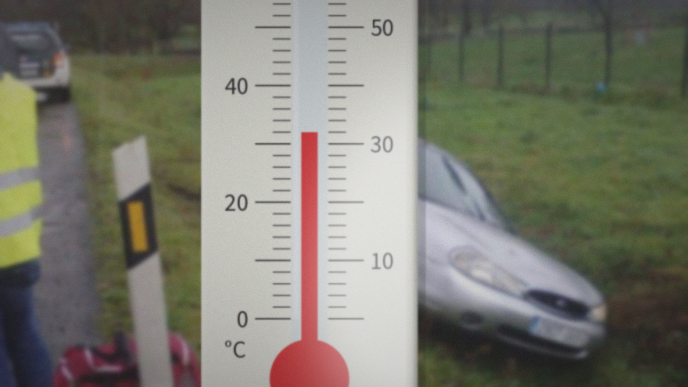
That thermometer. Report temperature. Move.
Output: 32 °C
